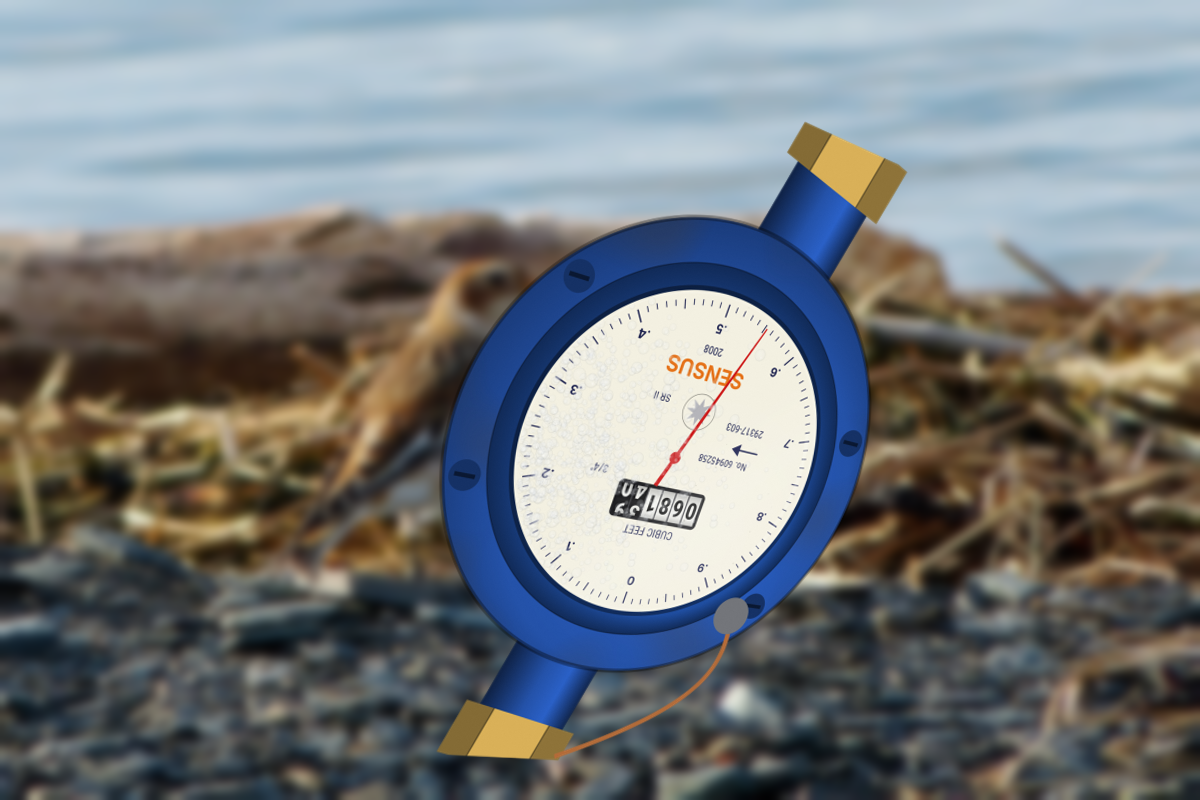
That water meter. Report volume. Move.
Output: 68139.55 ft³
